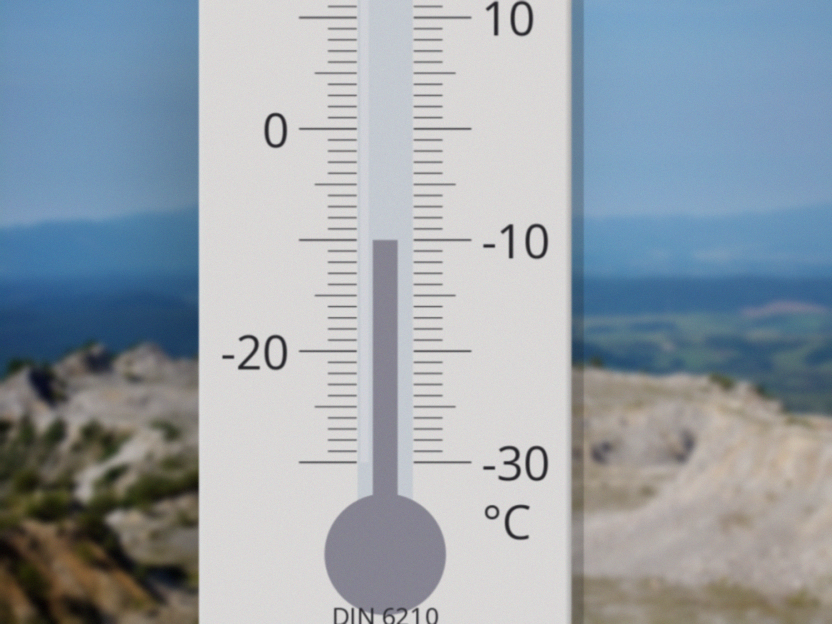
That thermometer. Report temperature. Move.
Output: -10 °C
